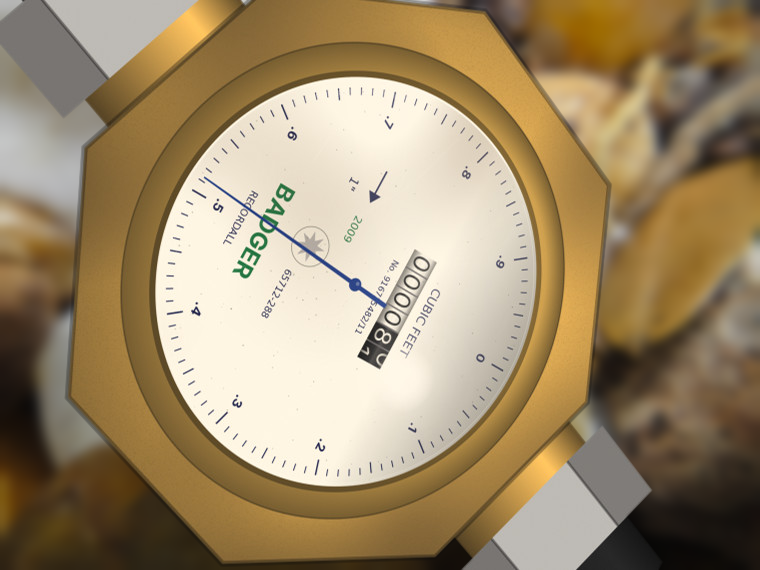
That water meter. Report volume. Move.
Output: 80.51 ft³
